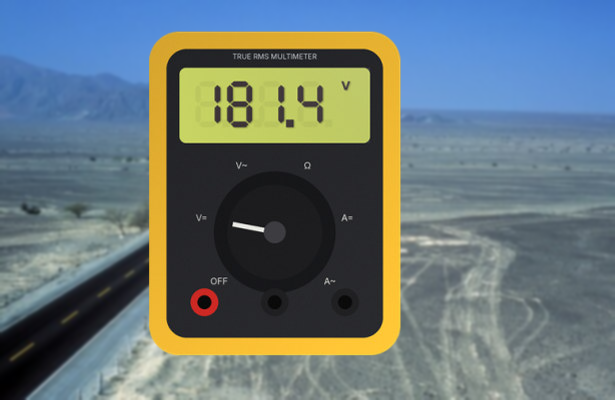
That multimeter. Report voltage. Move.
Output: 181.4 V
